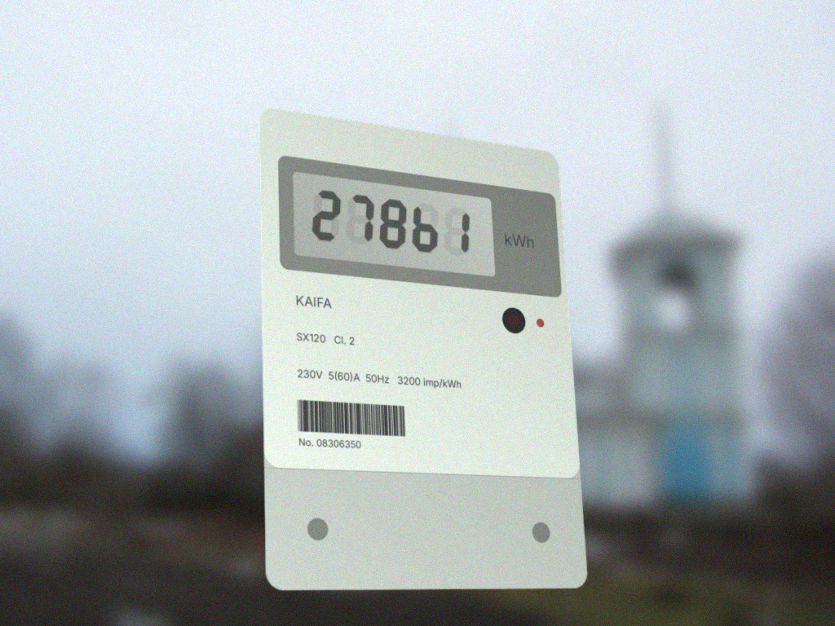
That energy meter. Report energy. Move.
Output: 27861 kWh
